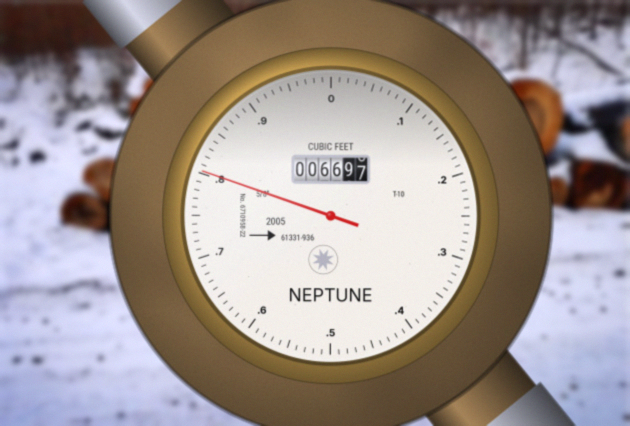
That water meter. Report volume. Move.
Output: 6696.80 ft³
